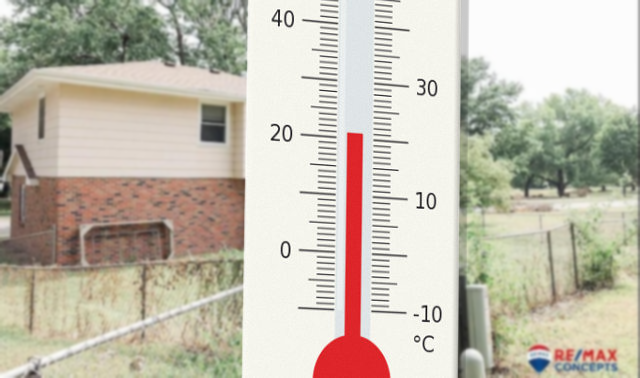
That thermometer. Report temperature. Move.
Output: 21 °C
